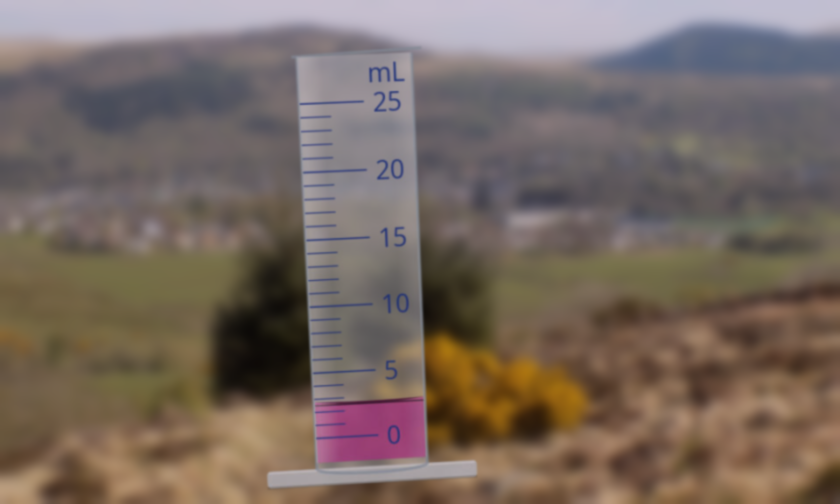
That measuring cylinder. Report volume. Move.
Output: 2.5 mL
